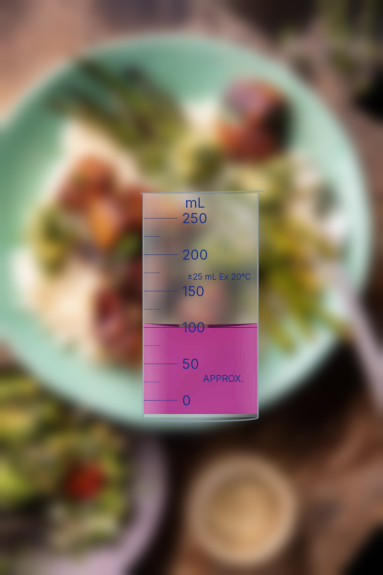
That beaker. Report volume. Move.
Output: 100 mL
